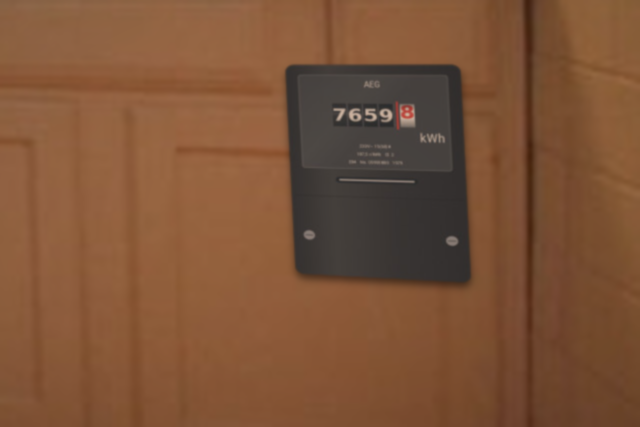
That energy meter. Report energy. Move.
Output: 7659.8 kWh
